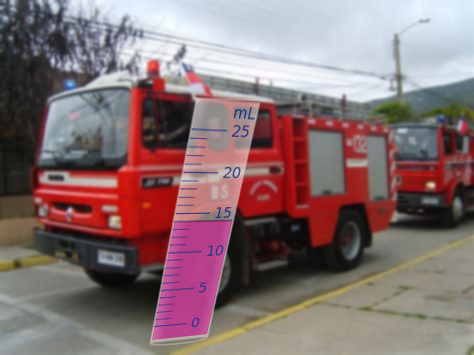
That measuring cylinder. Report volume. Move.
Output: 14 mL
